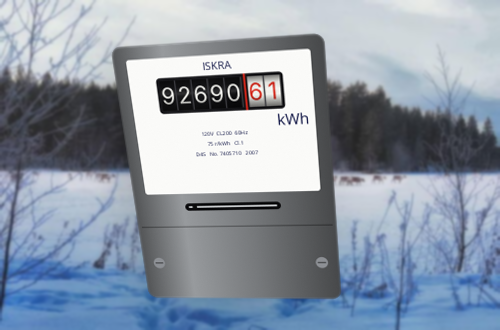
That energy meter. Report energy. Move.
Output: 92690.61 kWh
